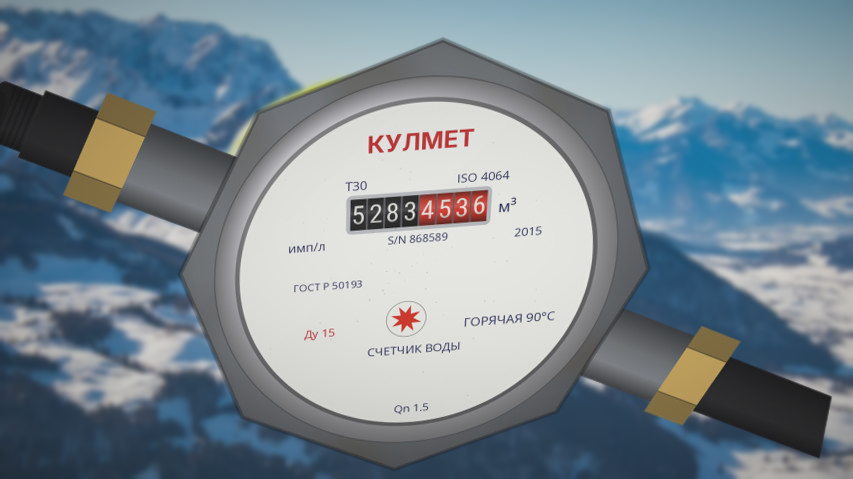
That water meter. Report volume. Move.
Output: 5283.4536 m³
